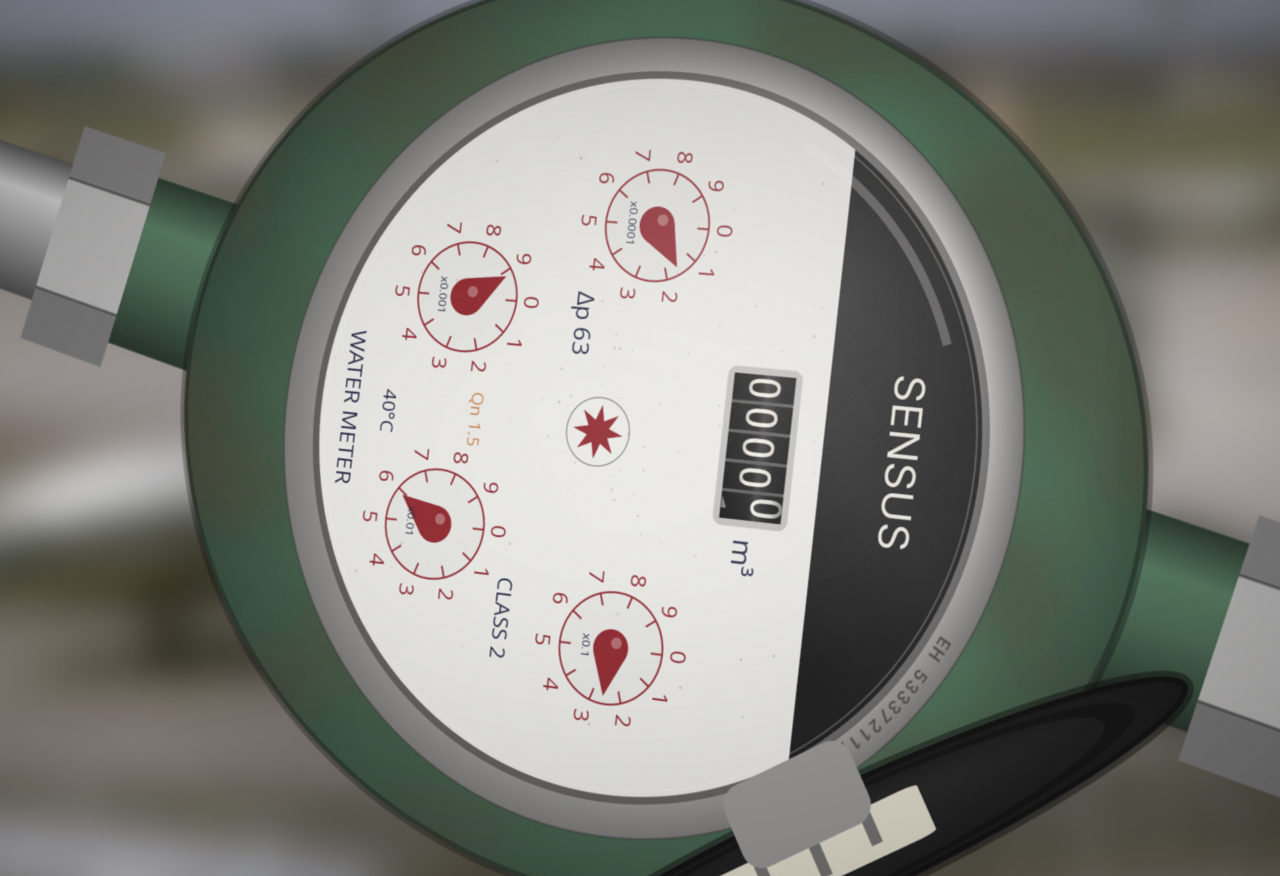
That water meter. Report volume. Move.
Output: 0.2591 m³
